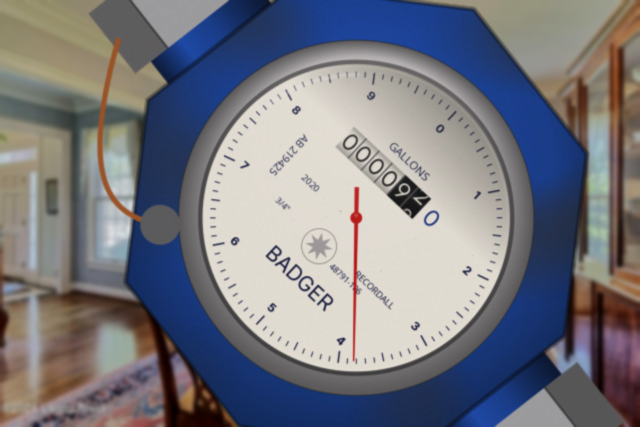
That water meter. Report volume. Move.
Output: 923.8 gal
